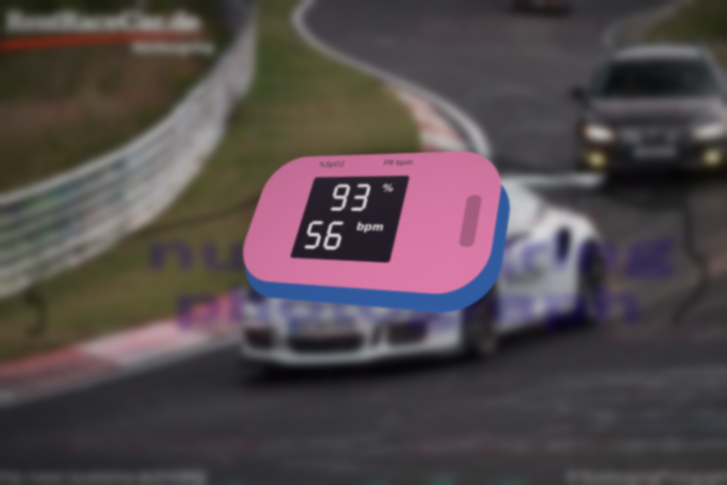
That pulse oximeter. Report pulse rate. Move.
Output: 56 bpm
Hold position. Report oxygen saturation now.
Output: 93 %
